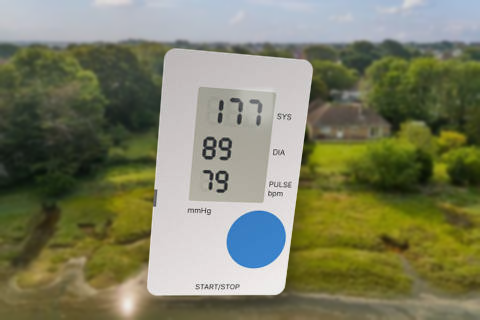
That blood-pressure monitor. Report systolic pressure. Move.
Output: 177 mmHg
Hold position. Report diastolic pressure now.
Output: 89 mmHg
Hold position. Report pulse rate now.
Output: 79 bpm
